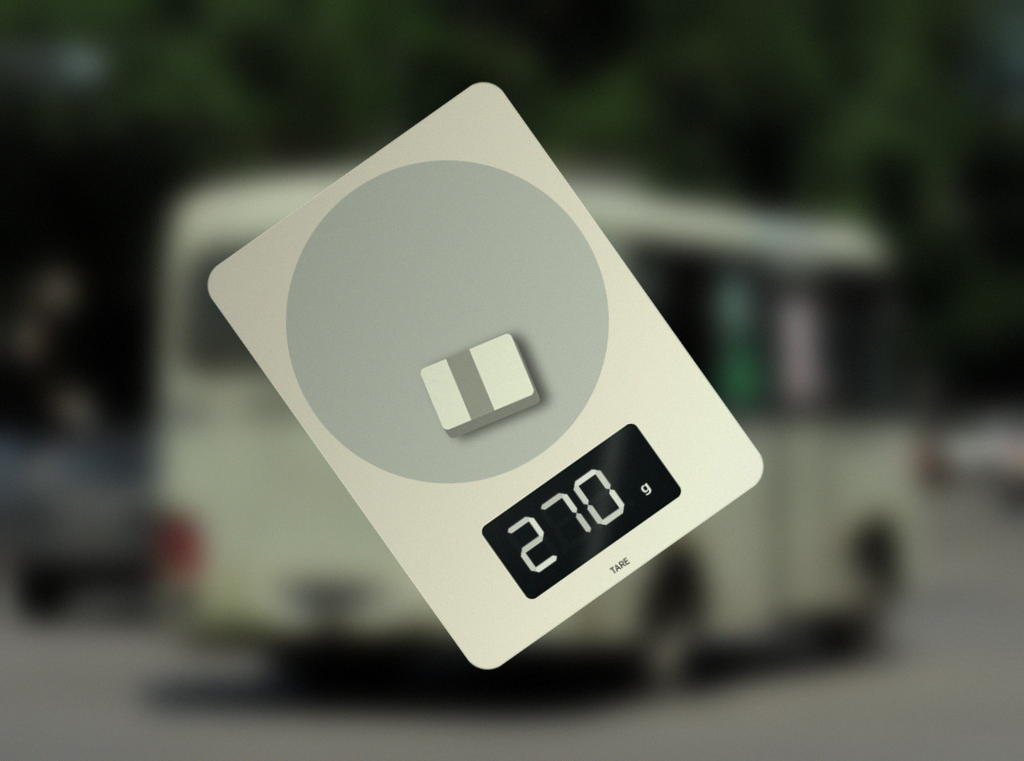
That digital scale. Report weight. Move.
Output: 270 g
